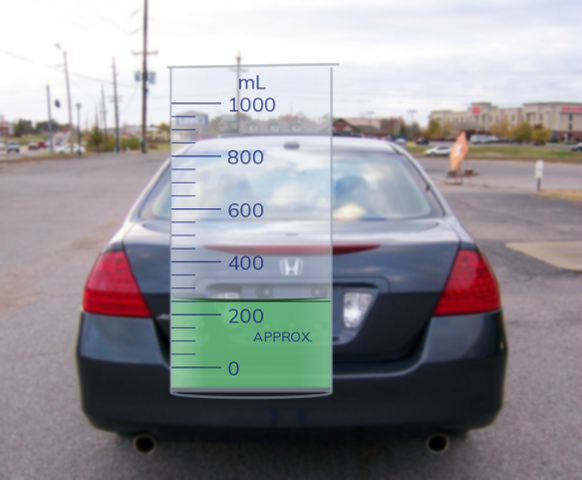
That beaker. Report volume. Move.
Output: 250 mL
